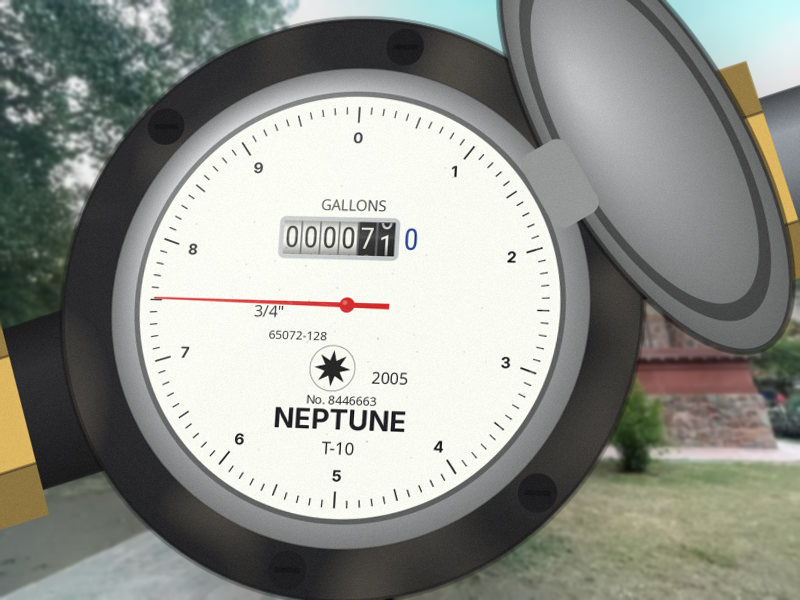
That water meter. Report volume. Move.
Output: 707.5 gal
